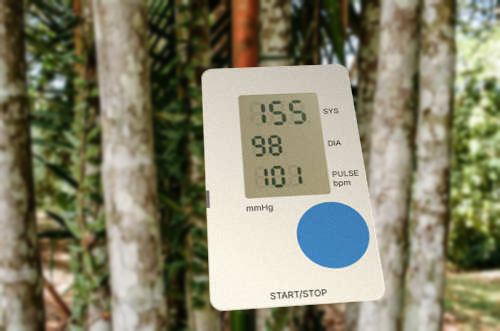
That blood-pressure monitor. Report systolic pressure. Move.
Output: 155 mmHg
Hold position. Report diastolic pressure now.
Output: 98 mmHg
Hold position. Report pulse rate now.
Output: 101 bpm
